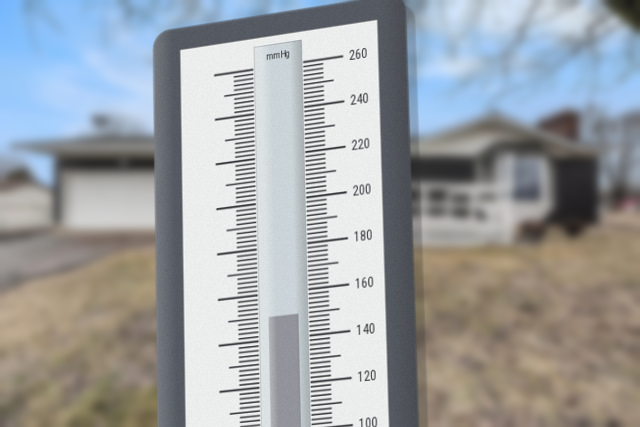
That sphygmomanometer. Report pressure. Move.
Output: 150 mmHg
